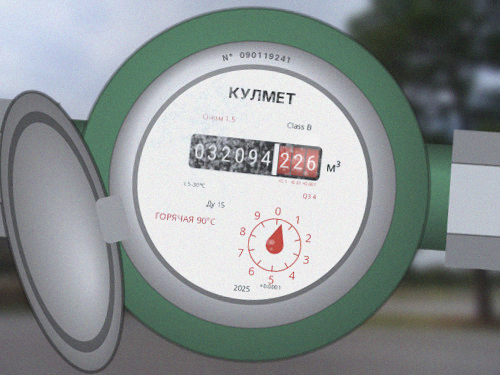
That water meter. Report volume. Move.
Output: 32094.2260 m³
